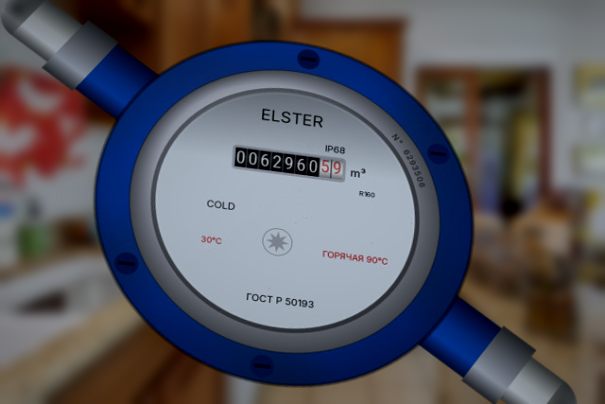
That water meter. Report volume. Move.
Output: 62960.59 m³
